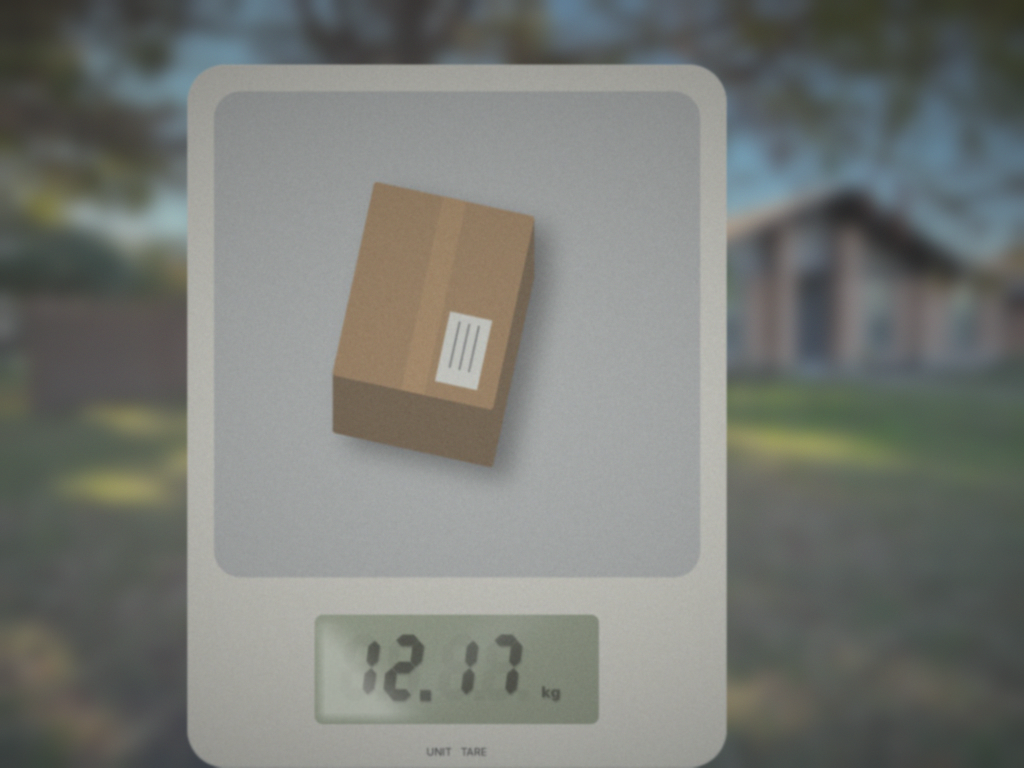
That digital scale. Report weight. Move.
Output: 12.17 kg
